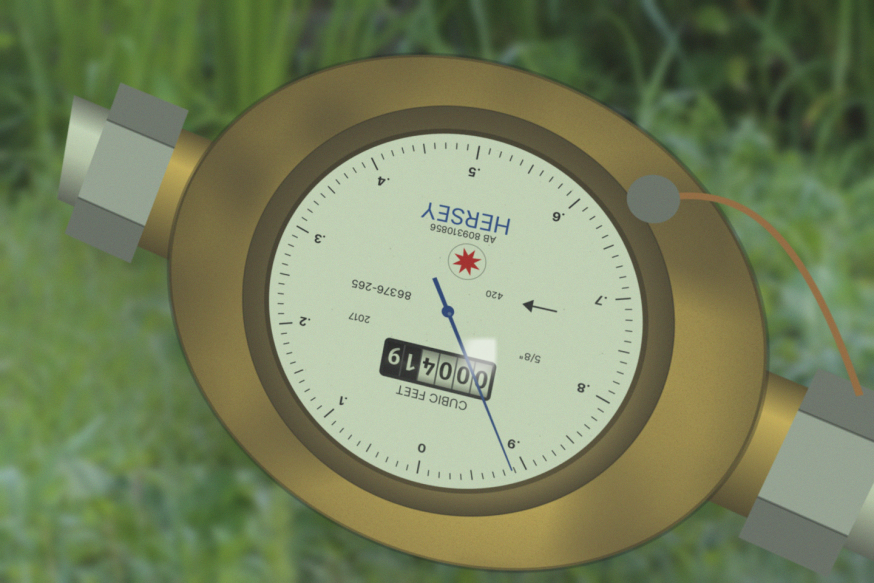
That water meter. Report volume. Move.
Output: 418.91 ft³
